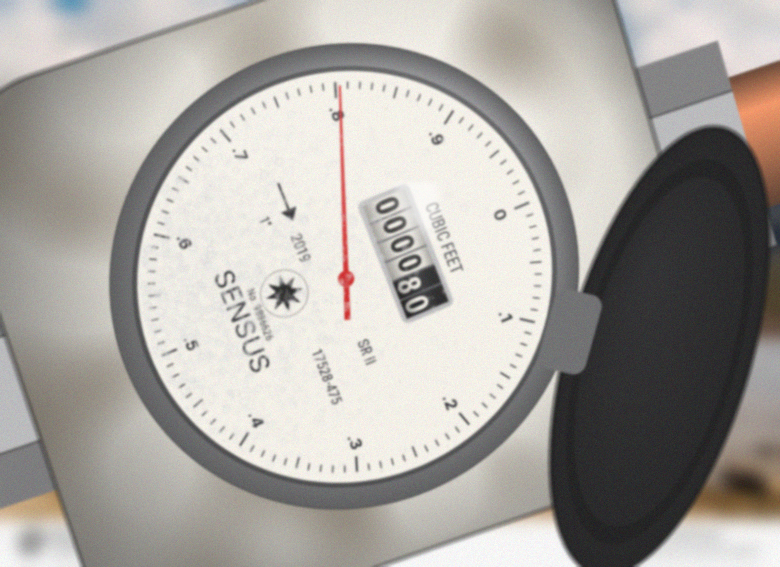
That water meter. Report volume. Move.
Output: 79.80 ft³
